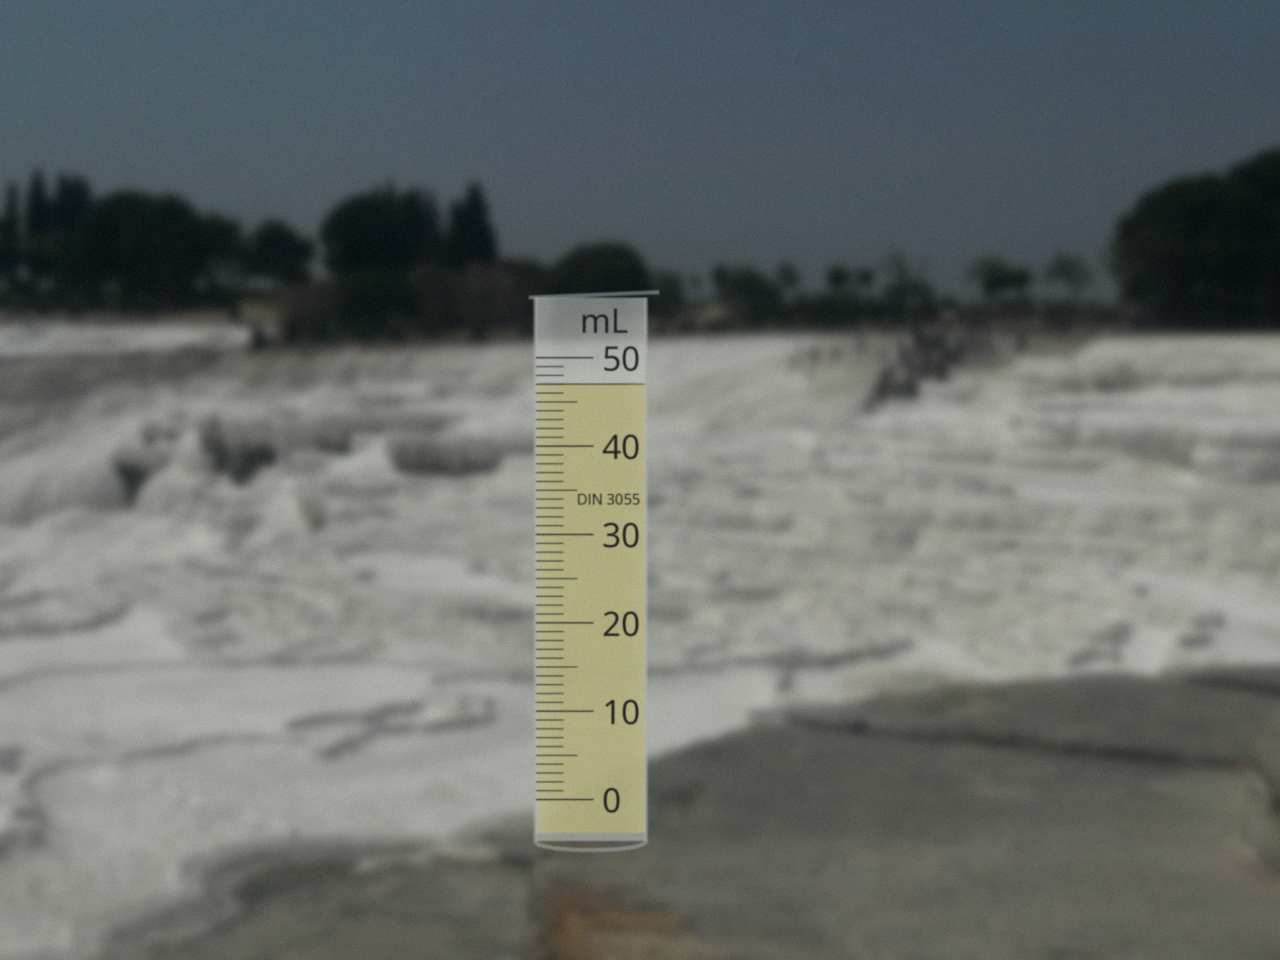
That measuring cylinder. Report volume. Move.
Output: 47 mL
